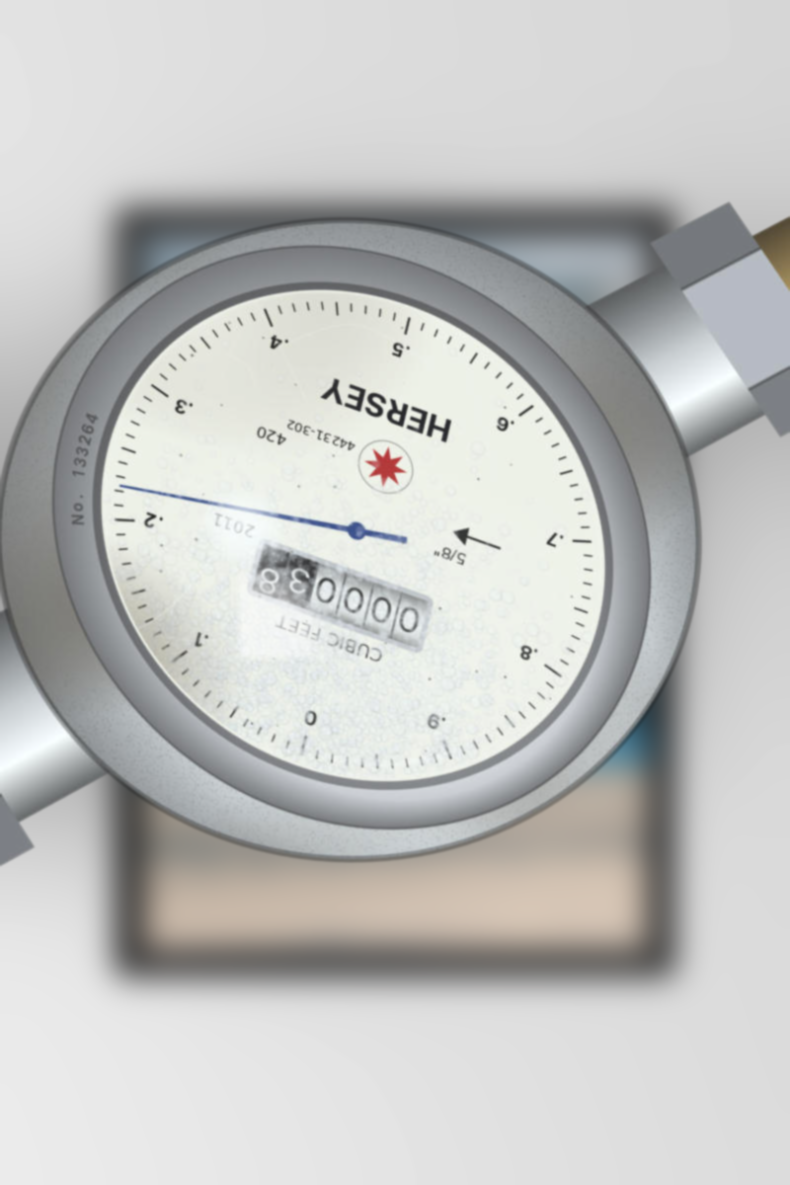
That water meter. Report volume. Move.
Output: 38.22 ft³
